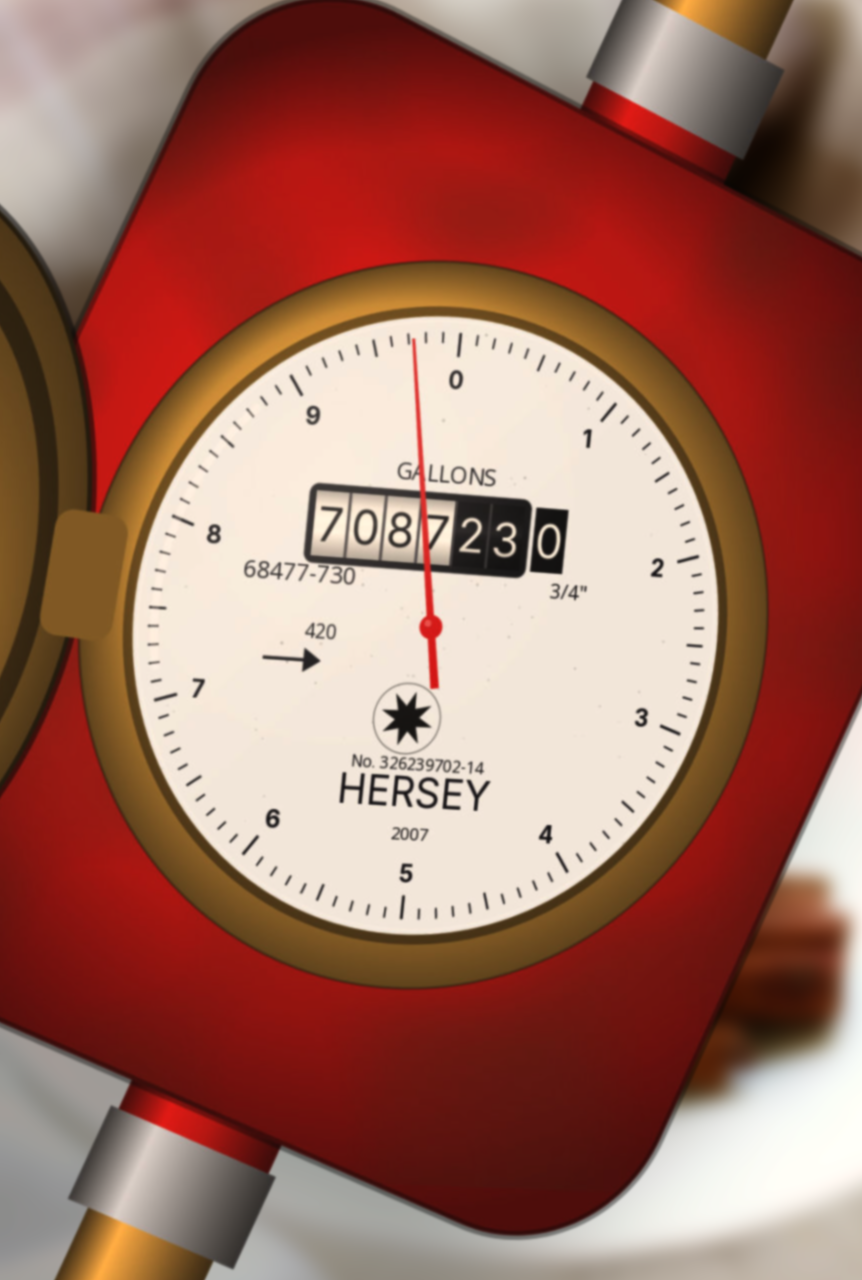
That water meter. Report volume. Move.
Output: 7087229.7 gal
